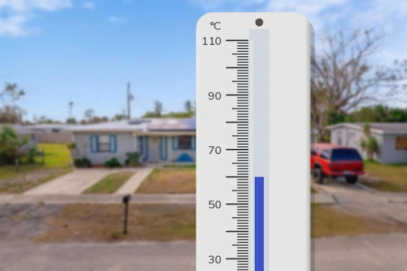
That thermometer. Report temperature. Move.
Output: 60 °C
